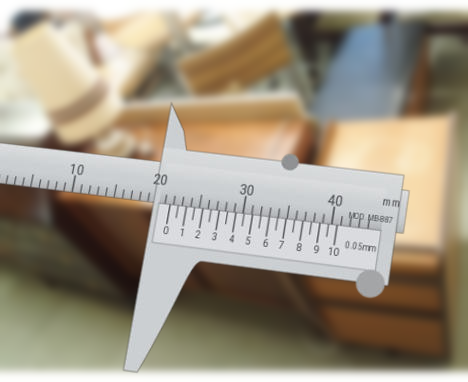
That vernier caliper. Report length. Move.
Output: 21.6 mm
